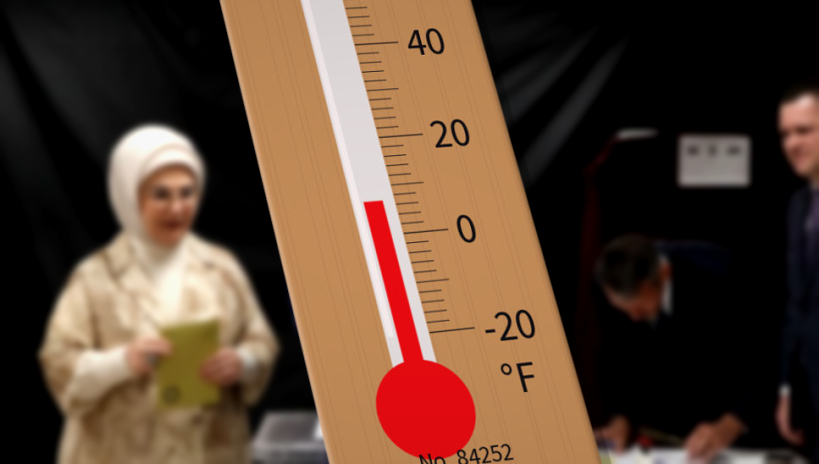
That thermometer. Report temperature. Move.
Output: 7 °F
